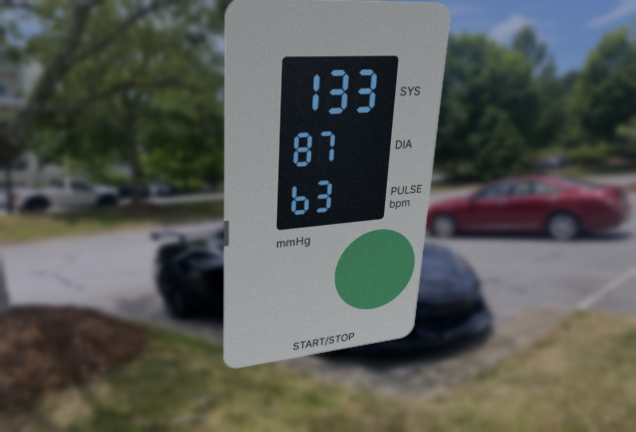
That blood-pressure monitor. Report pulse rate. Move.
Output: 63 bpm
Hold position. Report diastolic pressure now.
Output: 87 mmHg
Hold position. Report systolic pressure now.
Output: 133 mmHg
